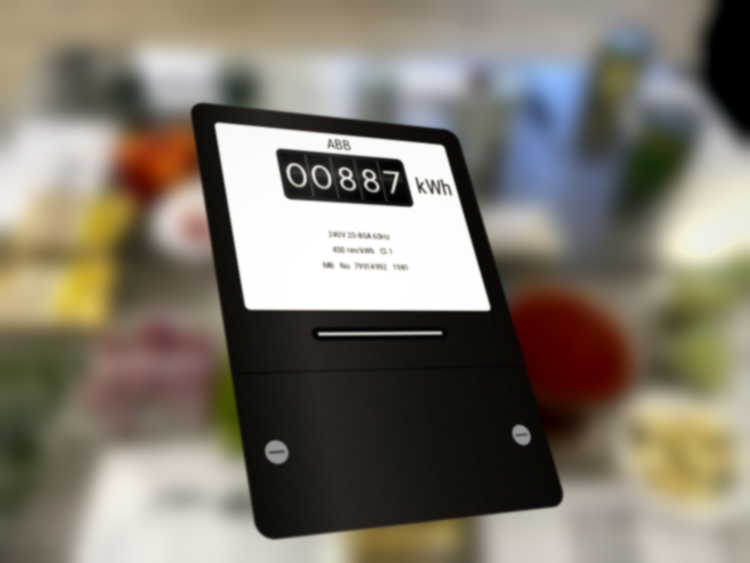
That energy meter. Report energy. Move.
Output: 887 kWh
